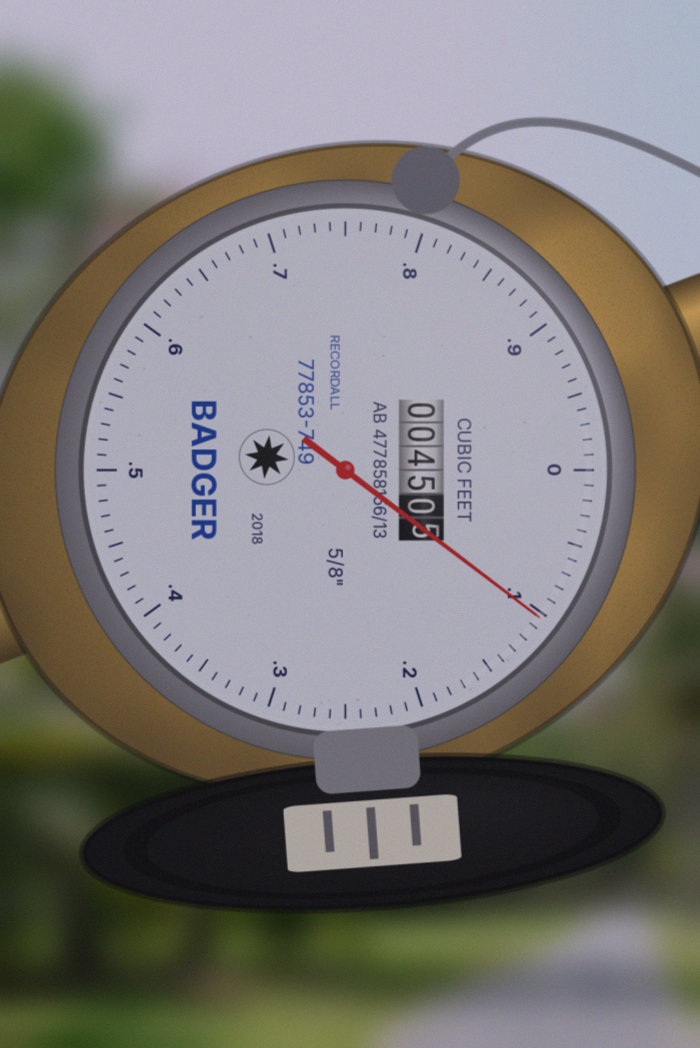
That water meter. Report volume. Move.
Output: 4505.10 ft³
